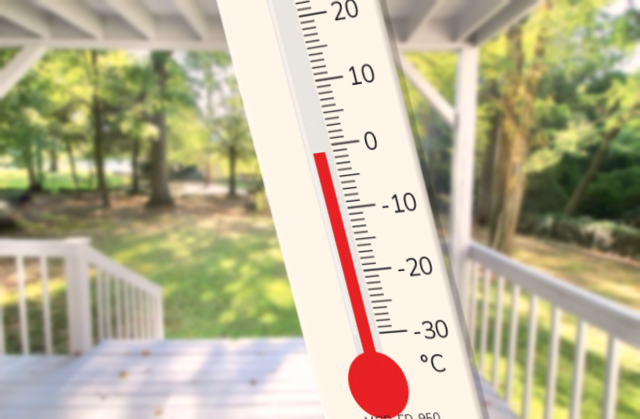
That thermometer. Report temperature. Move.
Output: -1 °C
